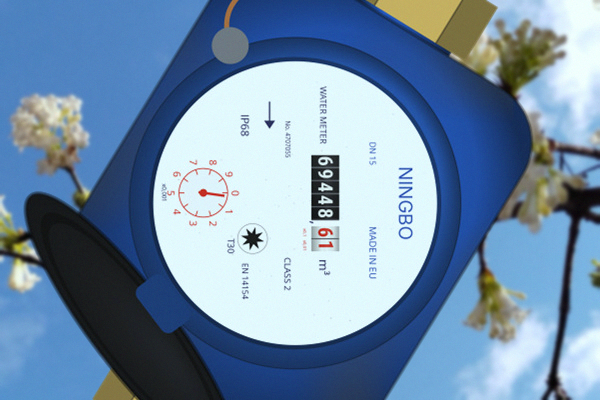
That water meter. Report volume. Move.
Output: 69448.610 m³
